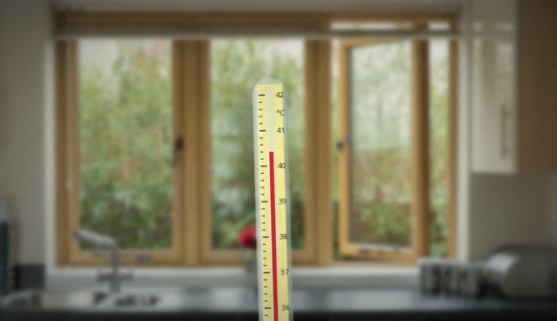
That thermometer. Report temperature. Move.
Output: 40.4 °C
